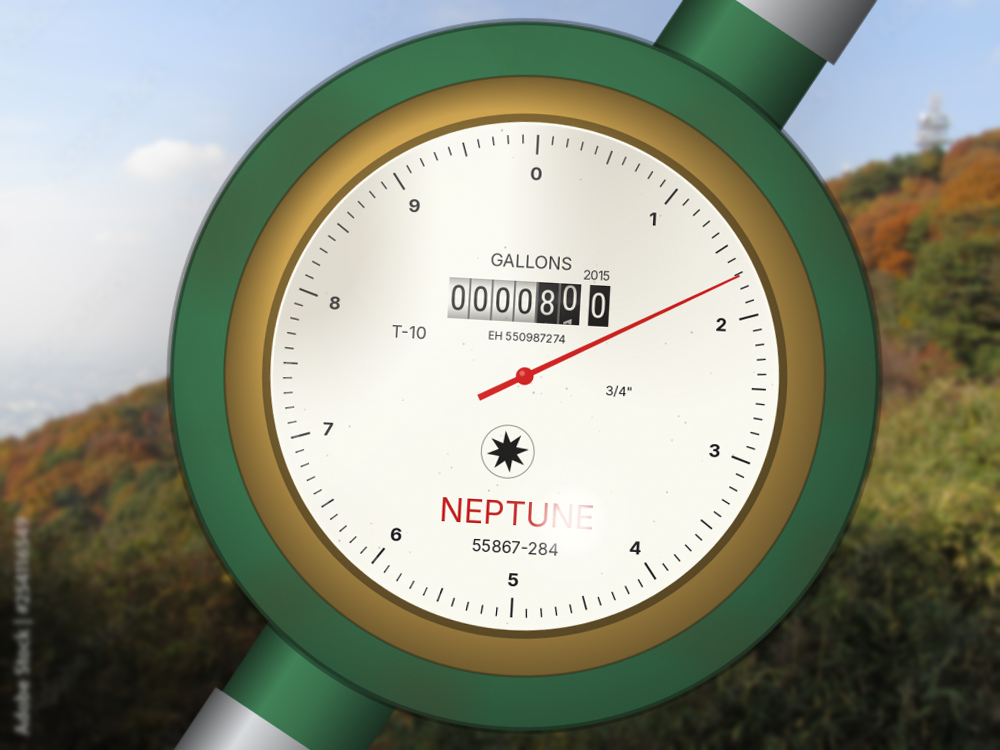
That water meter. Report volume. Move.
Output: 801.7 gal
